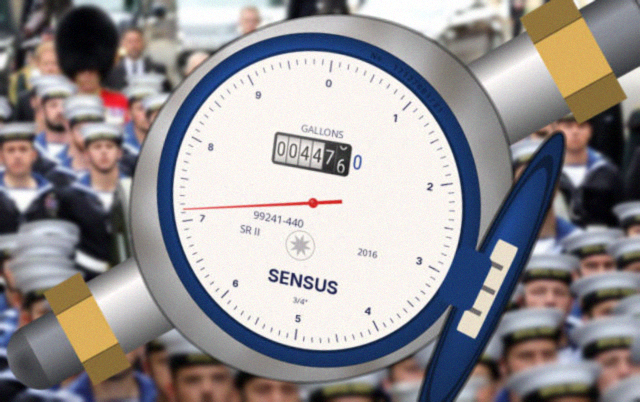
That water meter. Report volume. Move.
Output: 44757.1 gal
